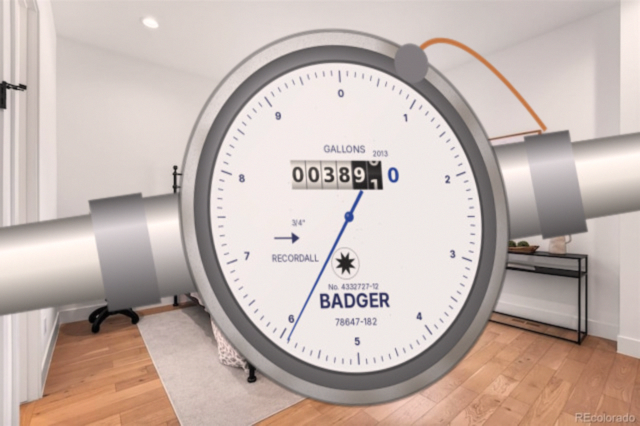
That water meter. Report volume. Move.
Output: 38905.9 gal
